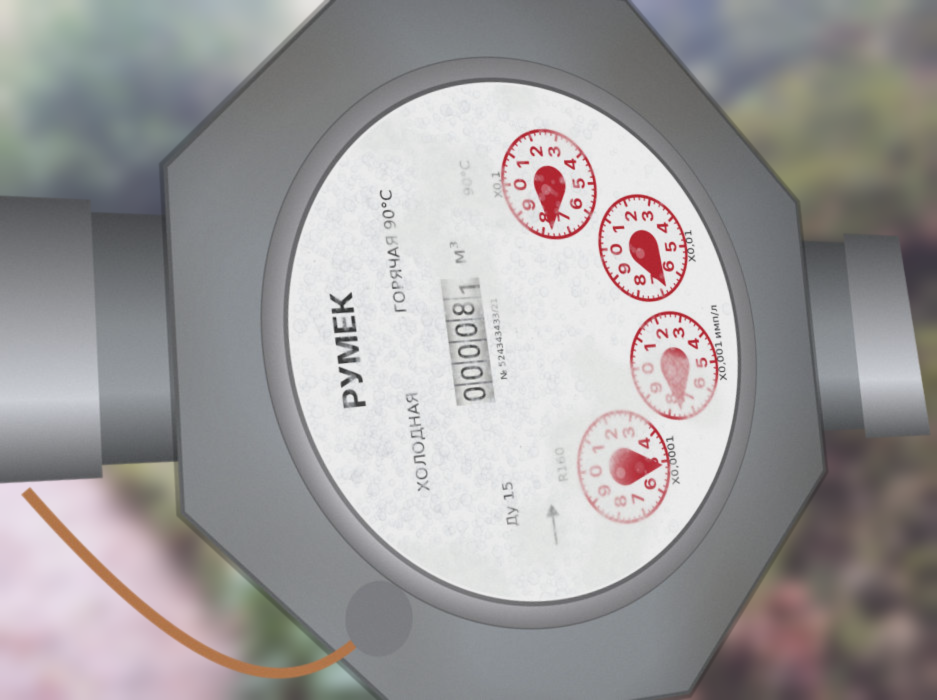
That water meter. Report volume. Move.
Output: 80.7675 m³
